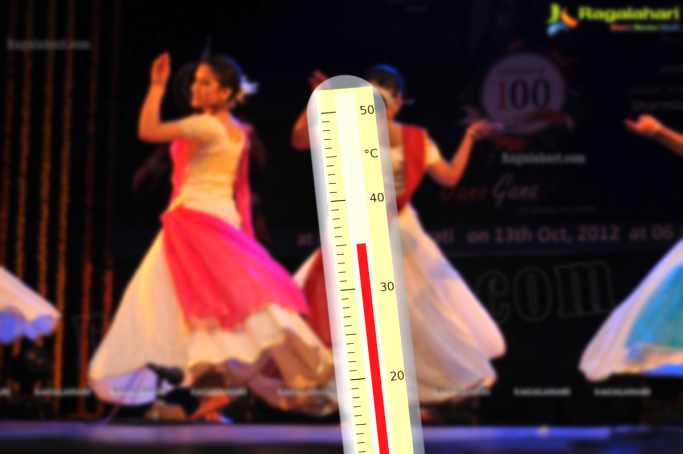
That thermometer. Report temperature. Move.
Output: 35 °C
